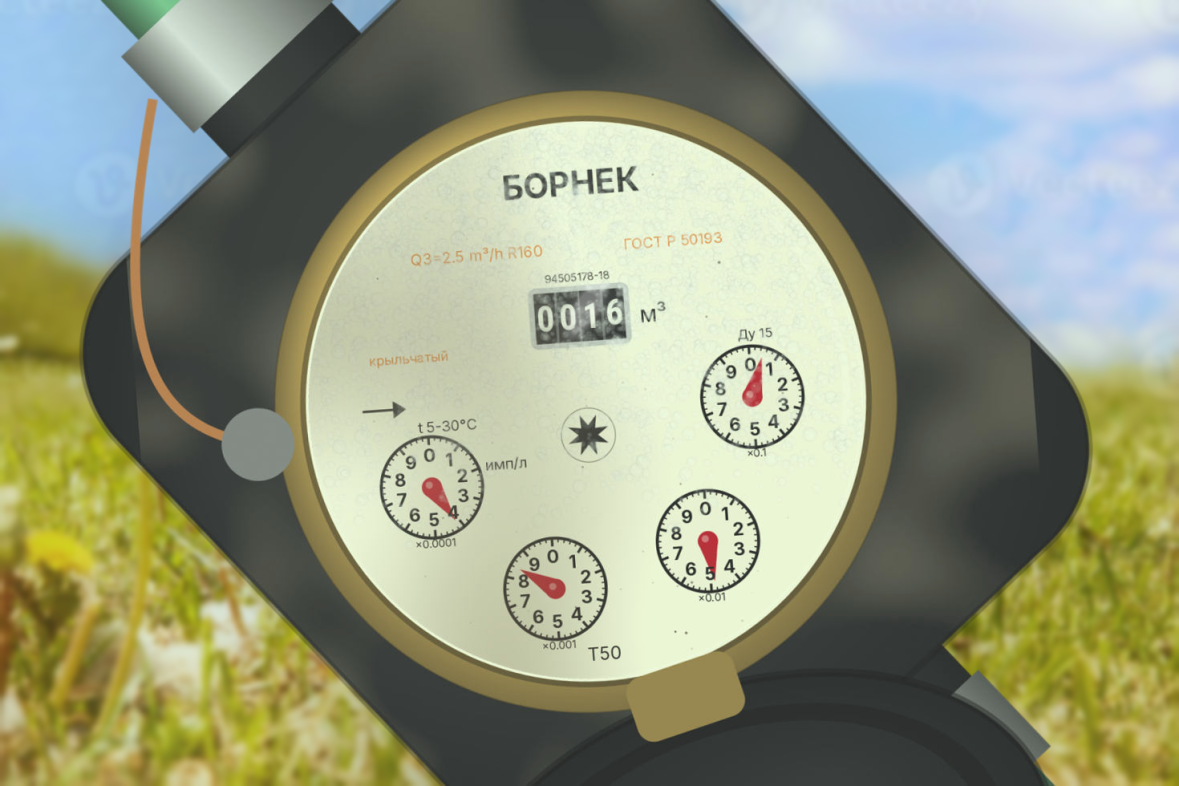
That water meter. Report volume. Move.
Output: 16.0484 m³
